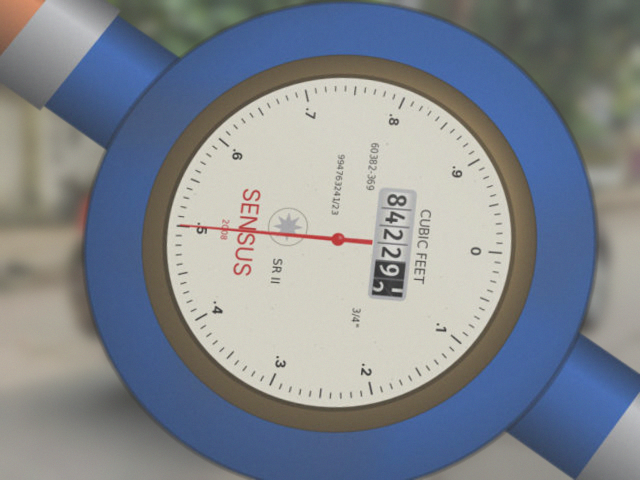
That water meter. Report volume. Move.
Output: 842291.50 ft³
